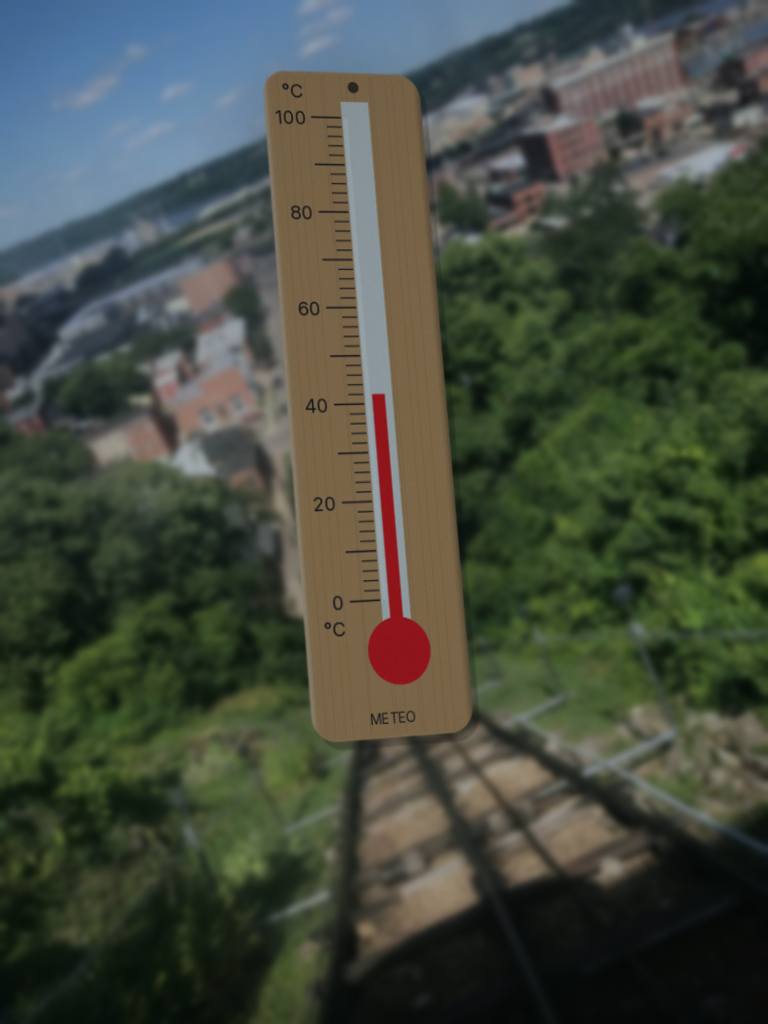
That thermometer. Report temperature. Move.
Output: 42 °C
